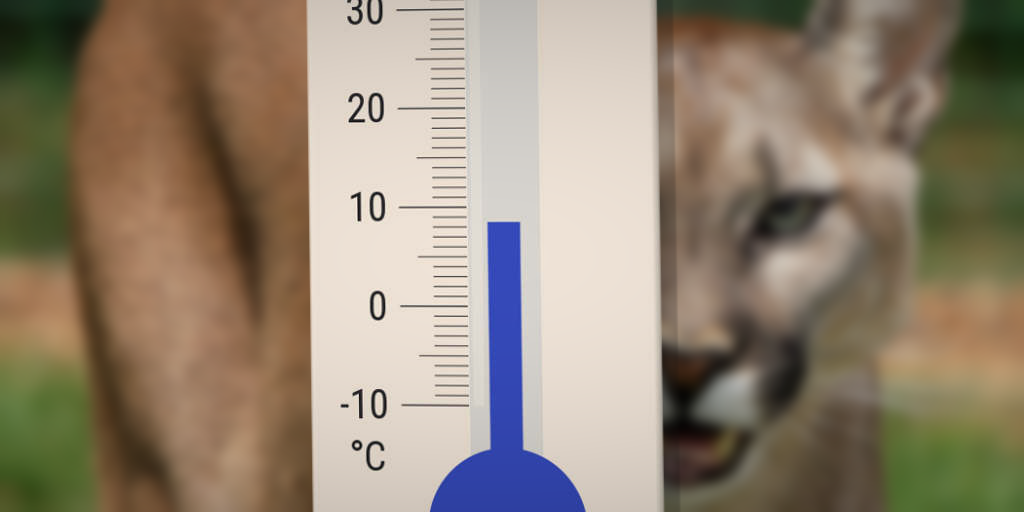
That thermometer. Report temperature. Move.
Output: 8.5 °C
